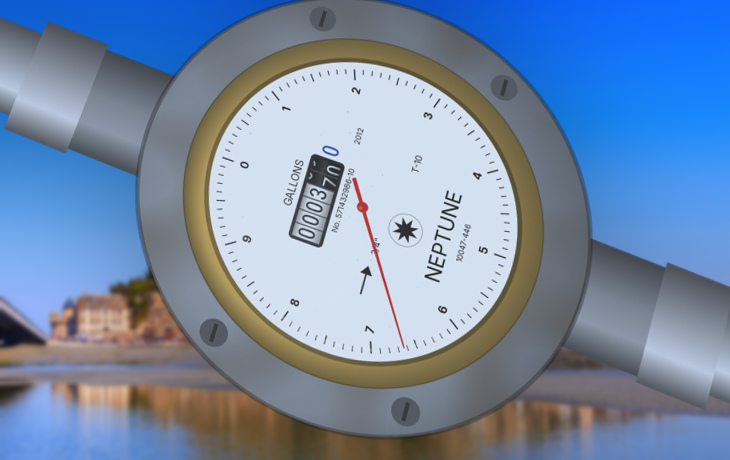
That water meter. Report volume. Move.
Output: 3696.6 gal
